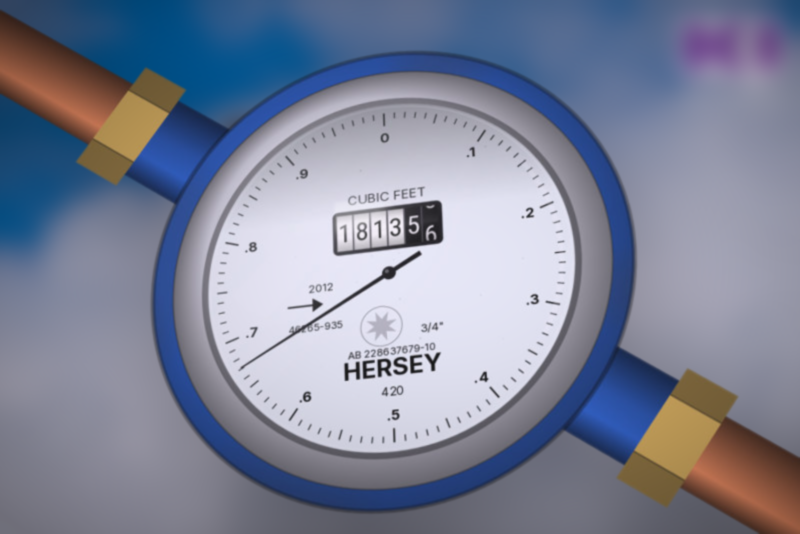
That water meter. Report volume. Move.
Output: 181355.67 ft³
